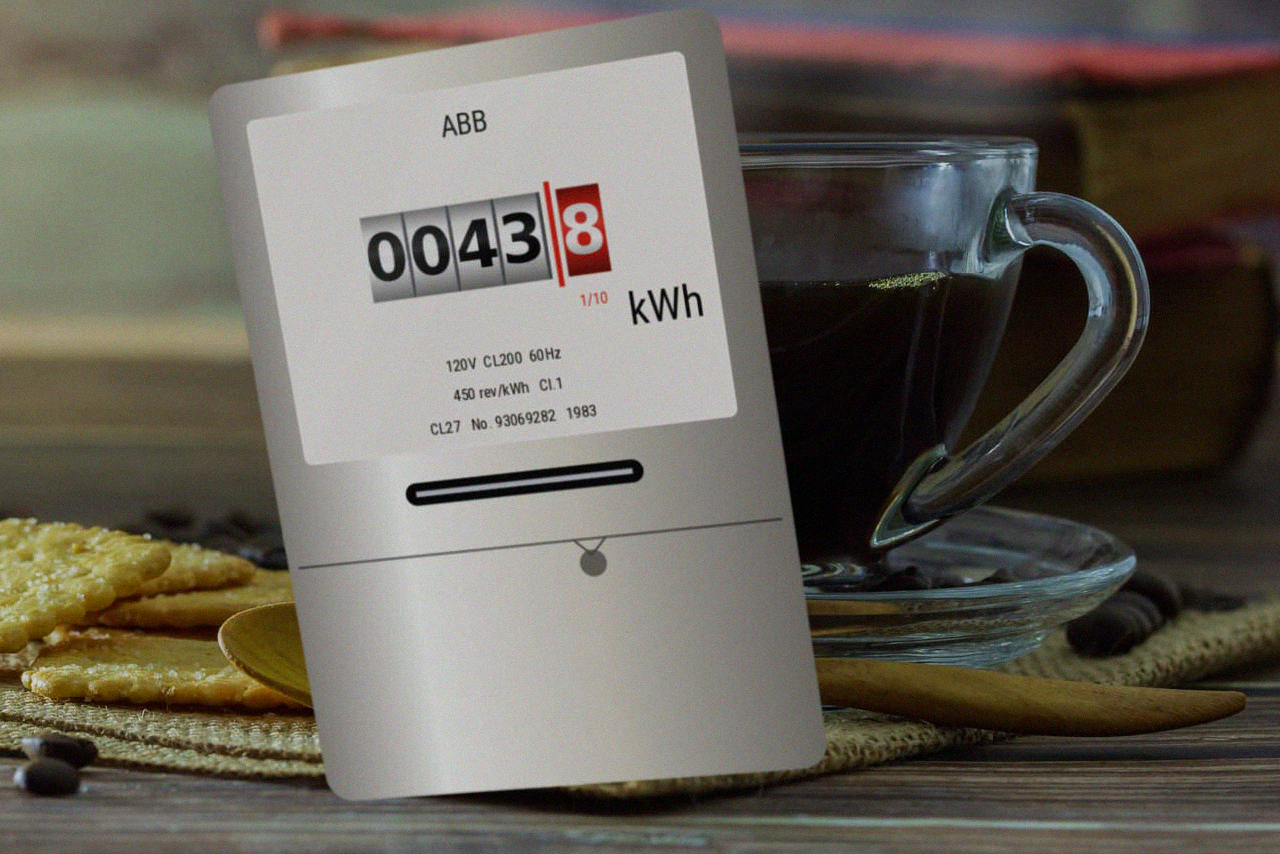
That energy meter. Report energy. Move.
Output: 43.8 kWh
